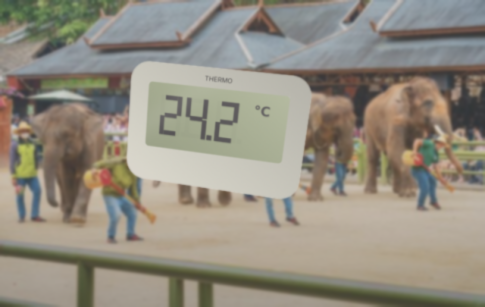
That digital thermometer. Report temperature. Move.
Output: 24.2 °C
